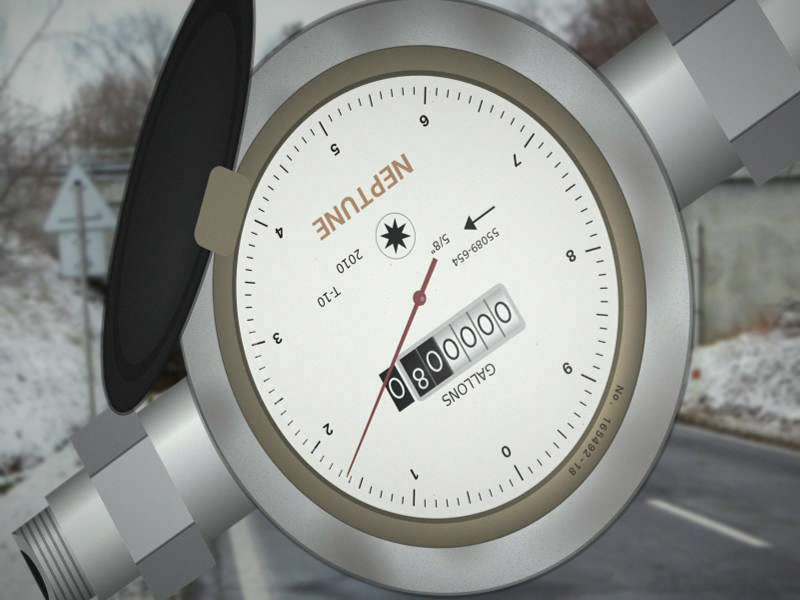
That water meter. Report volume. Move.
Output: 81.6 gal
